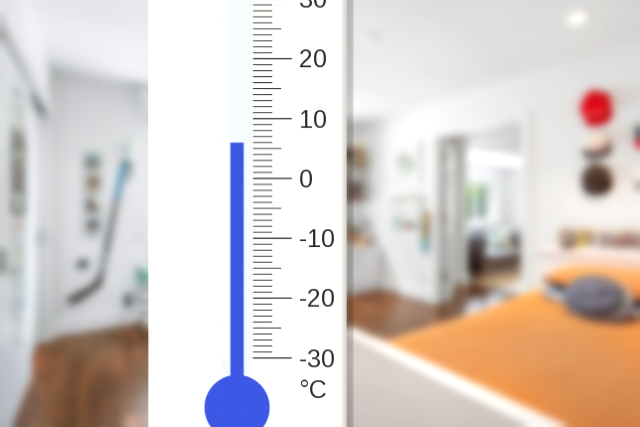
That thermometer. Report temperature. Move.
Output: 6 °C
